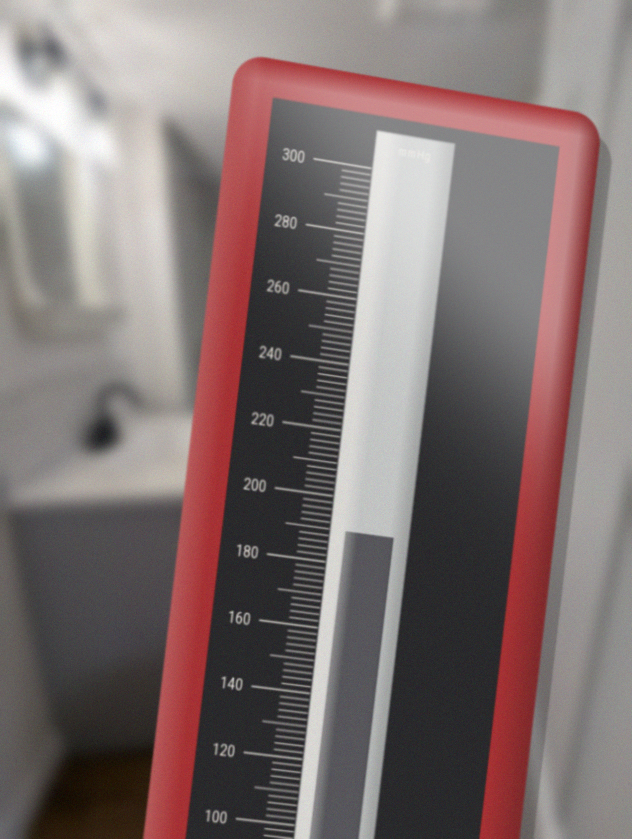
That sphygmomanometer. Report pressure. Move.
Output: 190 mmHg
